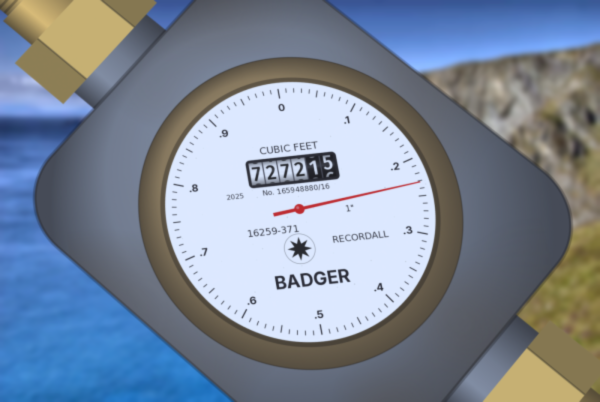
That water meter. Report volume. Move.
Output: 727215.23 ft³
